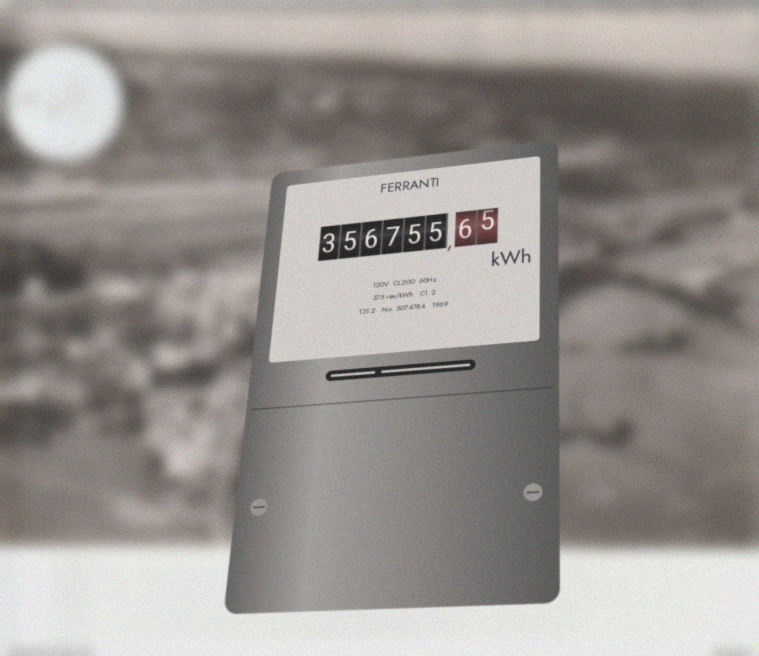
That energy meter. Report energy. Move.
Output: 356755.65 kWh
